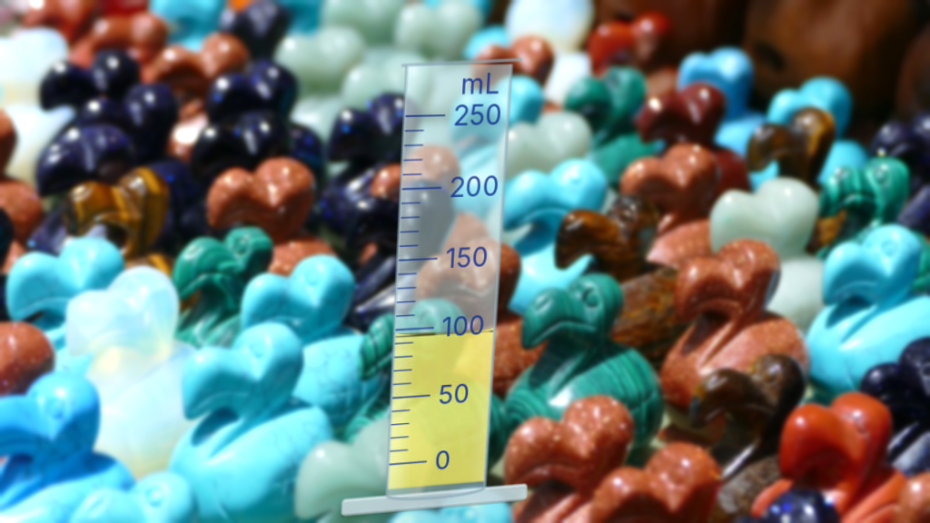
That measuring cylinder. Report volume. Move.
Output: 95 mL
